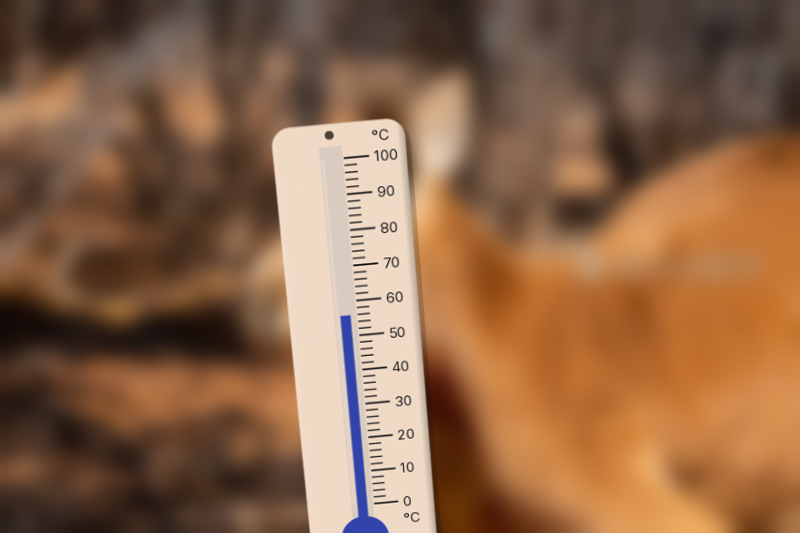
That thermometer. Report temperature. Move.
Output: 56 °C
